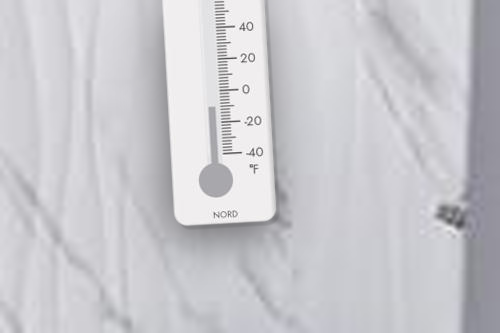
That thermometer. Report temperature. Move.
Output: -10 °F
